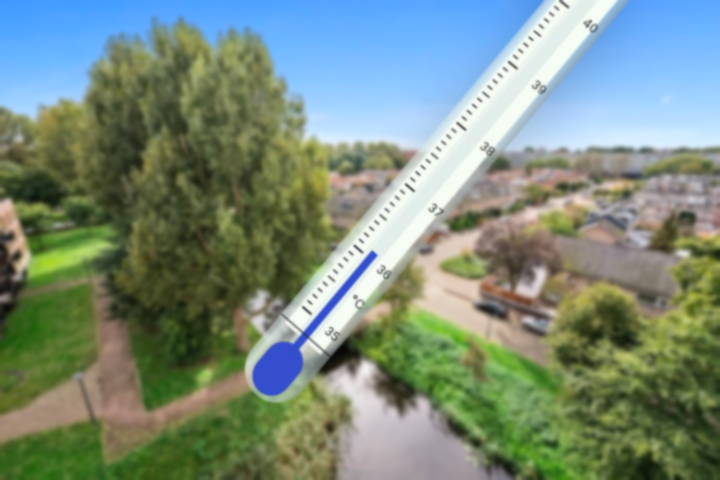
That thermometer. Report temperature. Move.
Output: 36.1 °C
